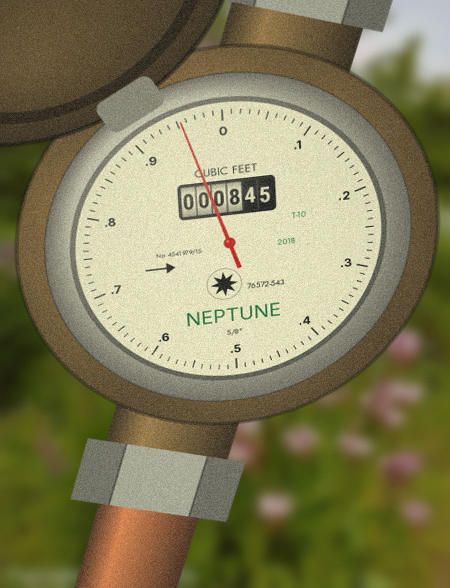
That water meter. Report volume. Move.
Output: 844.95 ft³
